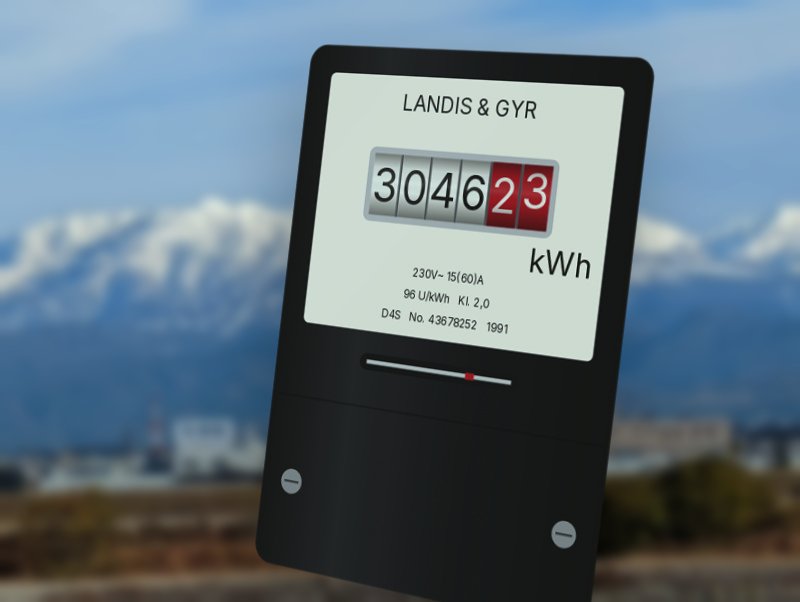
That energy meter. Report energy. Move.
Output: 3046.23 kWh
